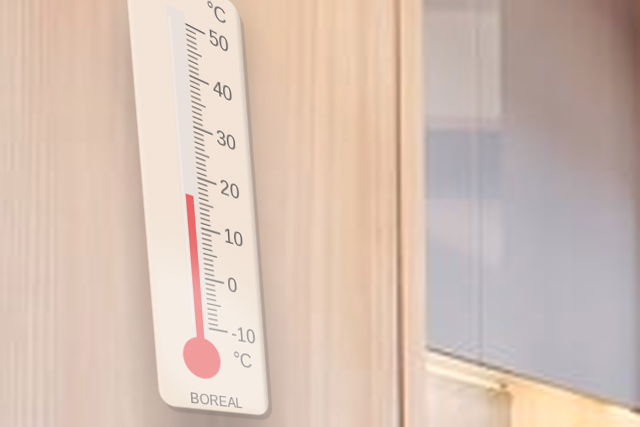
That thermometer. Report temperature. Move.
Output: 16 °C
